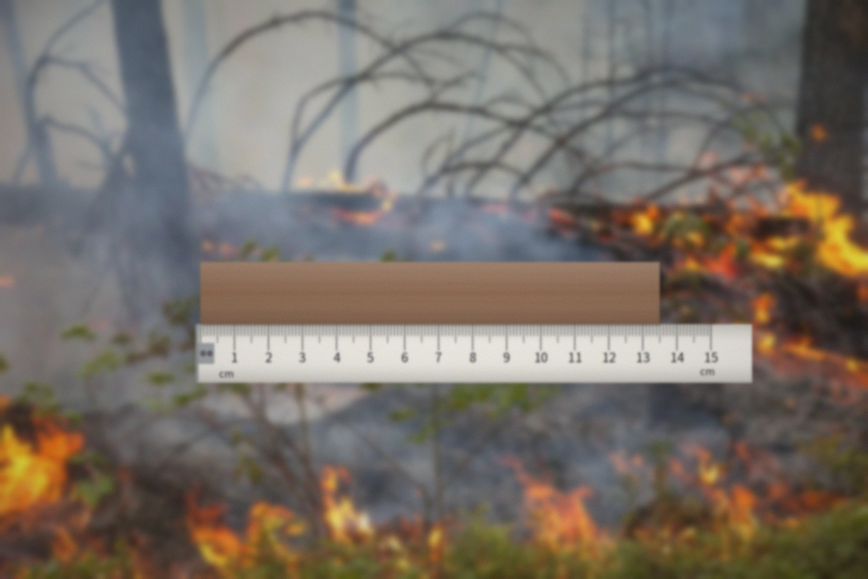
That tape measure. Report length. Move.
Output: 13.5 cm
